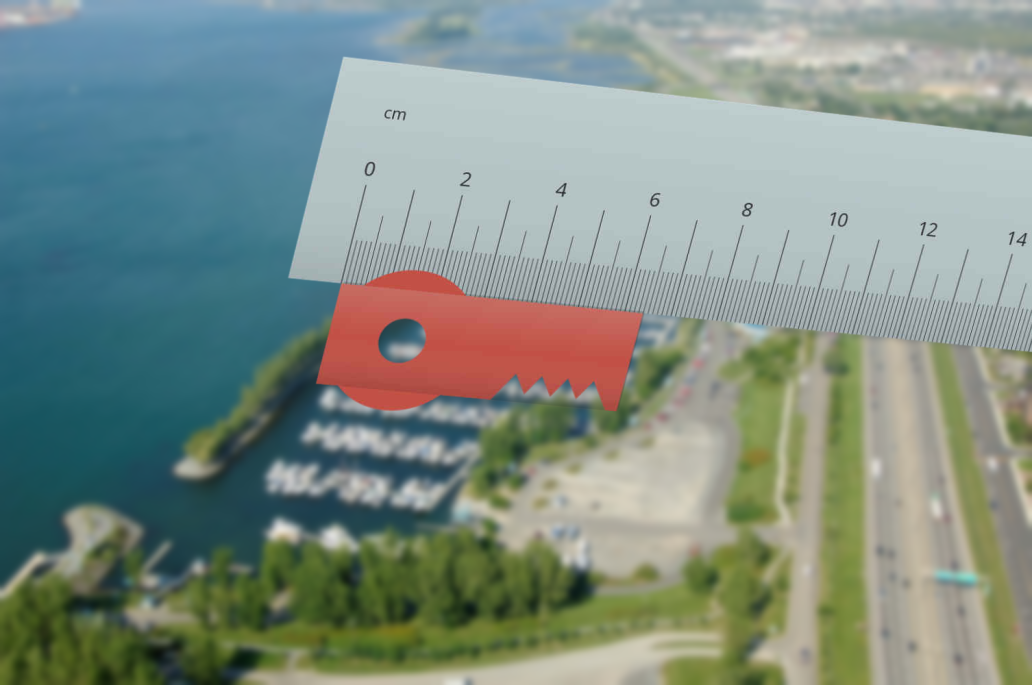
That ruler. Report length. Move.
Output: 6.4 cm
